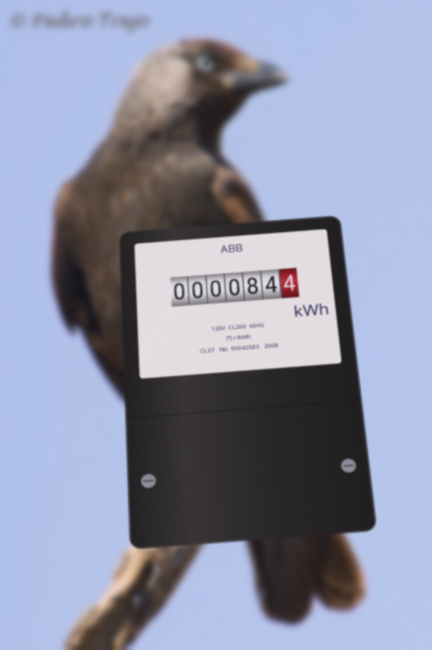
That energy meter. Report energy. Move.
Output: 84.4 kWh
